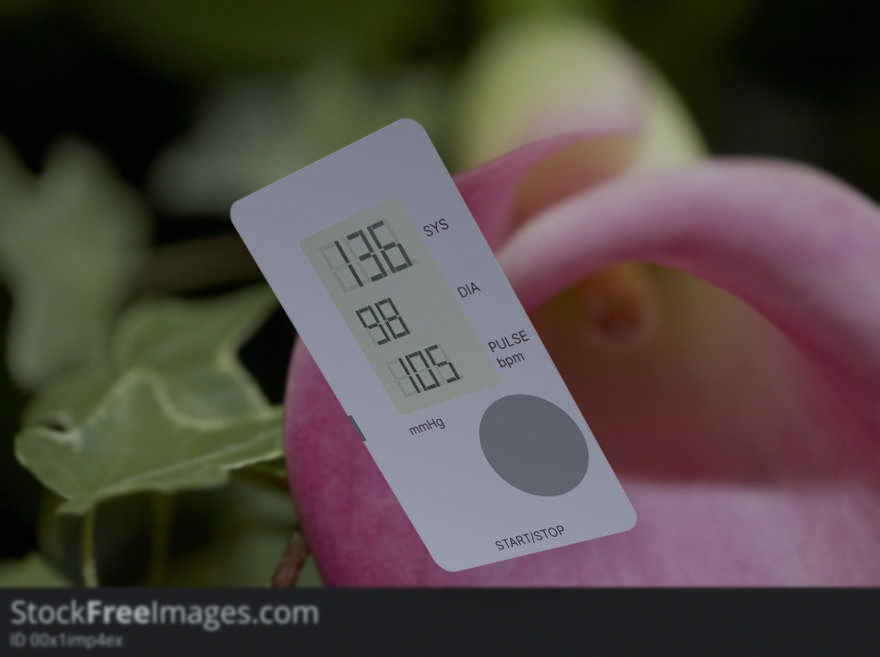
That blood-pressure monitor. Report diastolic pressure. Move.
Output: 98 mmHg
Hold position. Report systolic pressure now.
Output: 136 mmHg
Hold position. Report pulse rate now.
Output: 105 bpm
